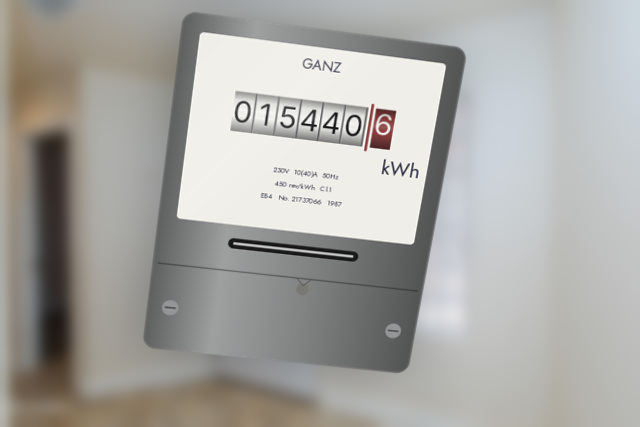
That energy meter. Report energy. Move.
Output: 15440.6 kWh
